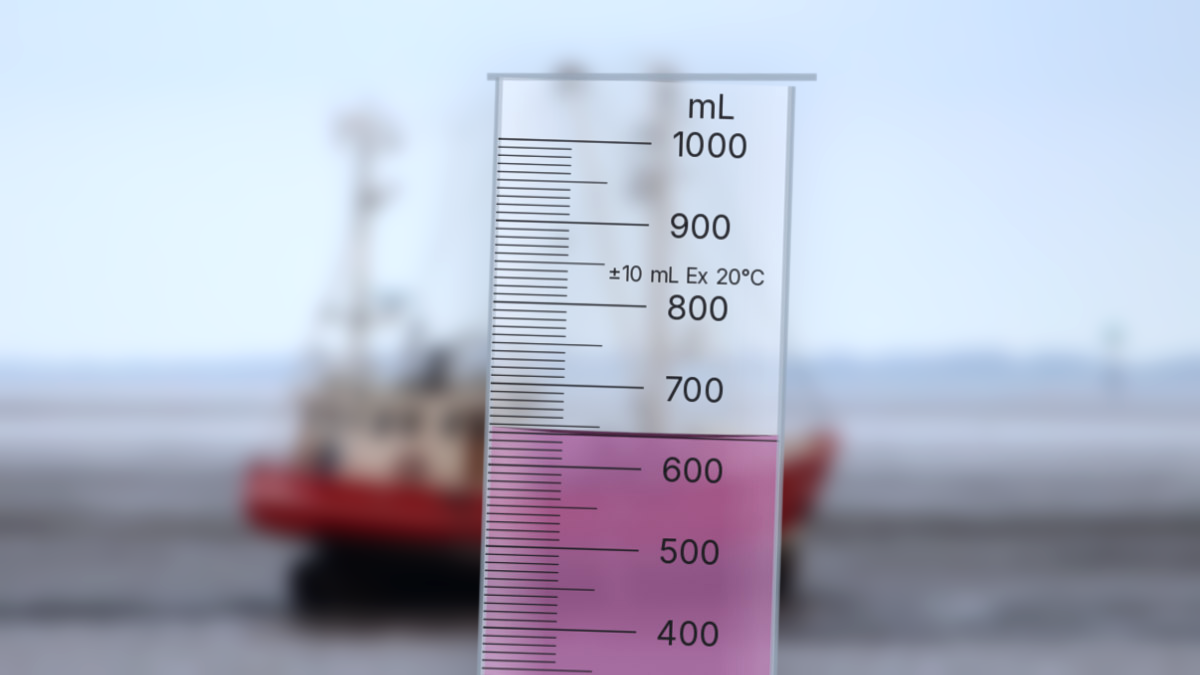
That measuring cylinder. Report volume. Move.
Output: 640 mL
